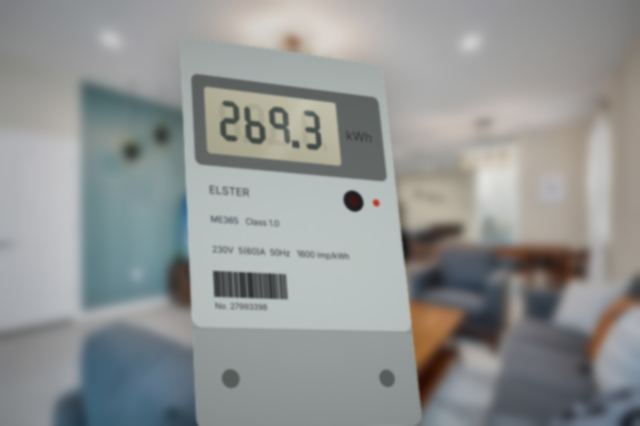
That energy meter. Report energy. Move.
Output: 269.3 kWh
